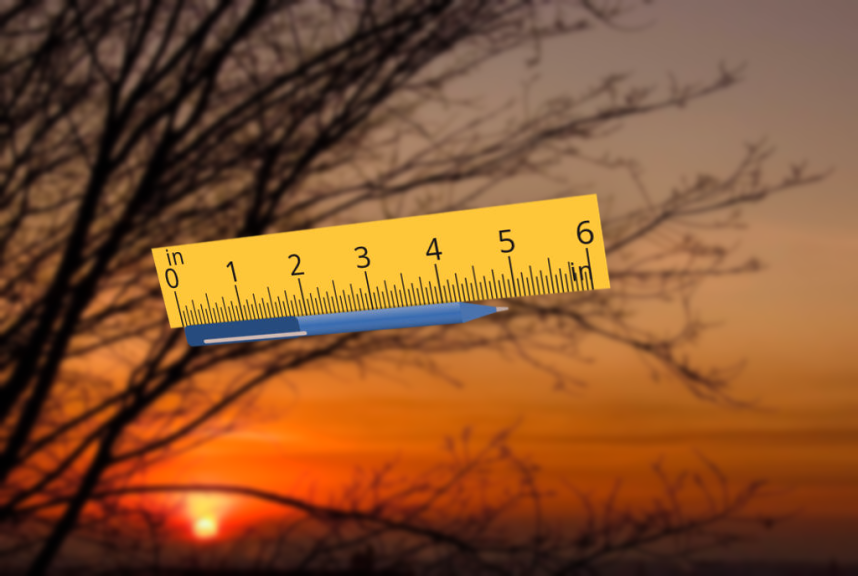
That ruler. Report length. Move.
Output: 4.875 in
